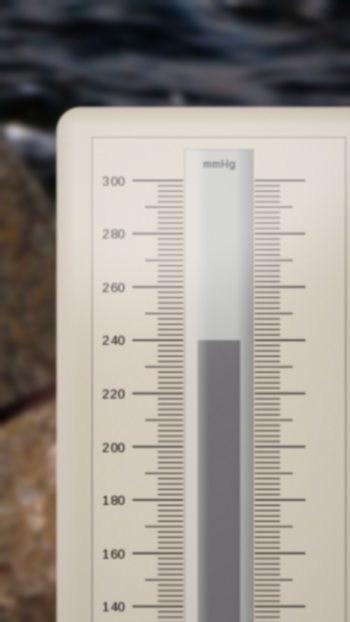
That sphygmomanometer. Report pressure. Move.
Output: 240 mmHg
